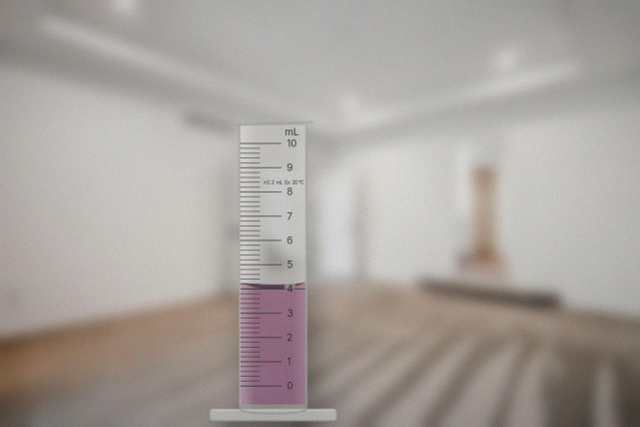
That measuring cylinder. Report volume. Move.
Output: 4 mL
